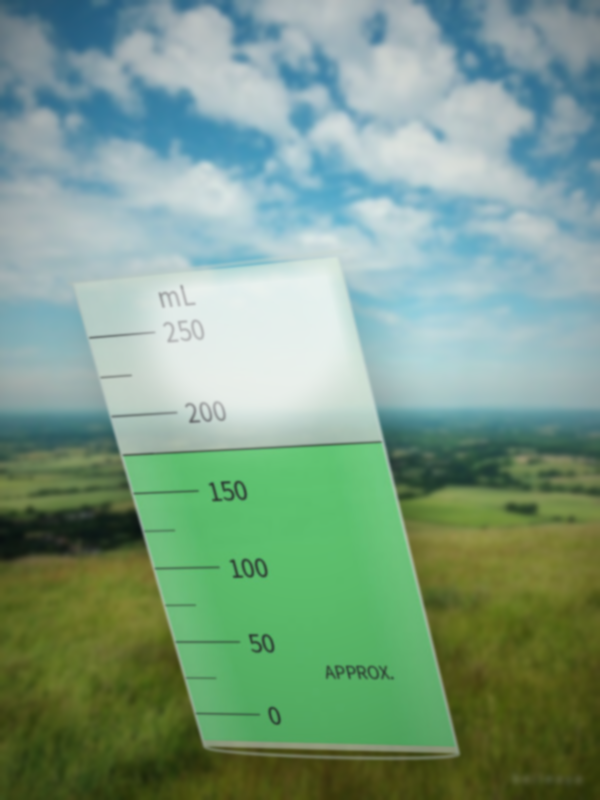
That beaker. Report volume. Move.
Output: 175 mL
